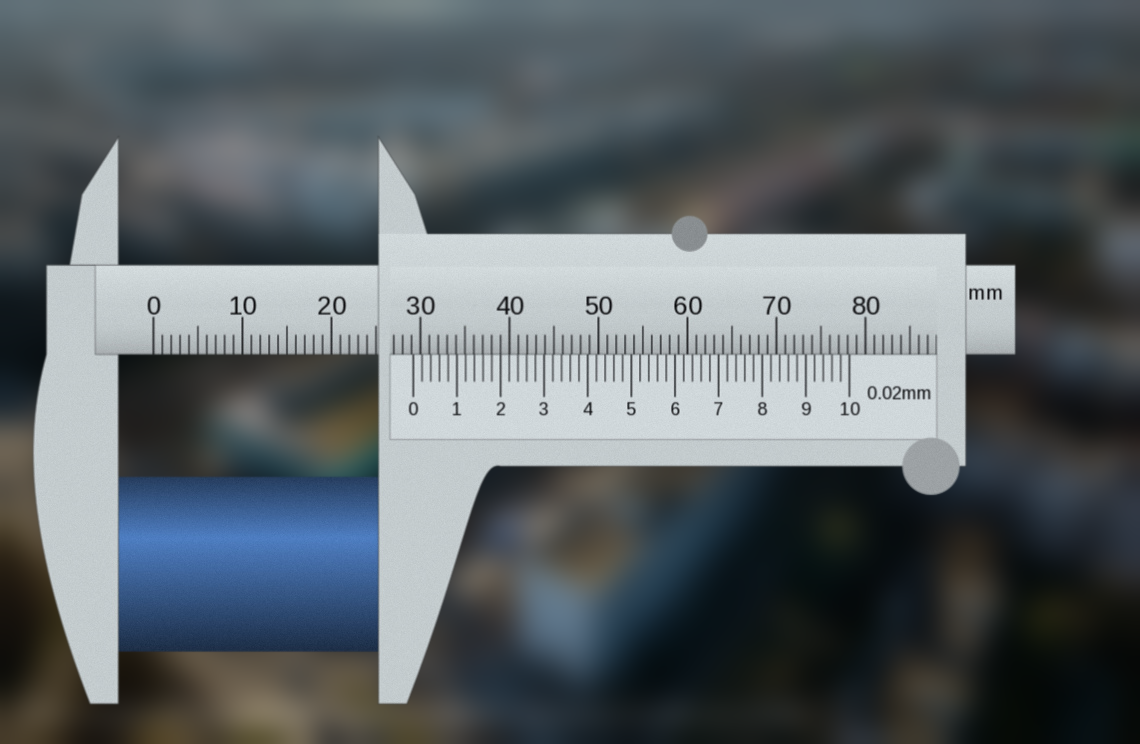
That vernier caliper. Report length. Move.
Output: 29.2 mm
